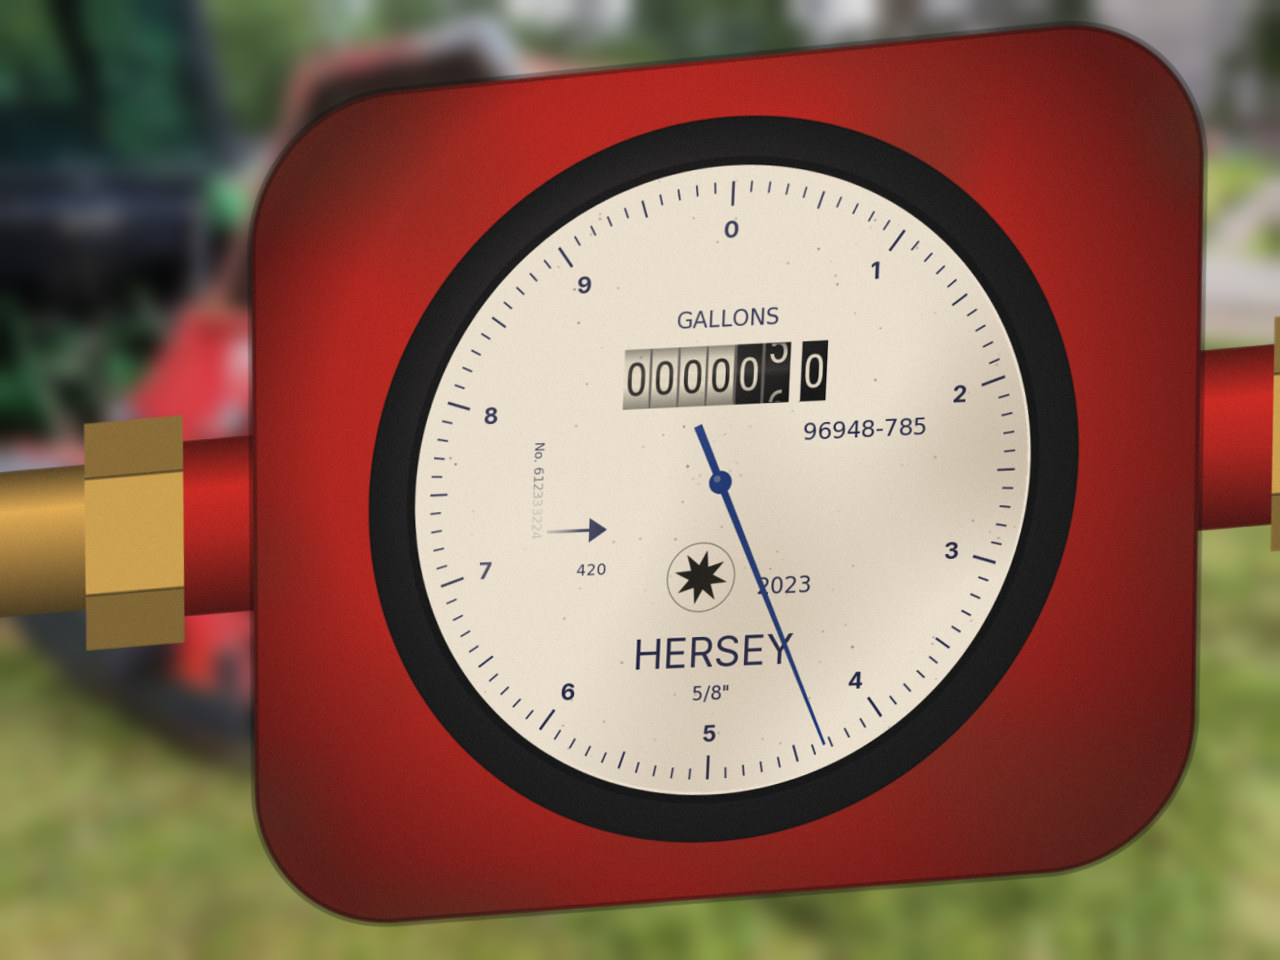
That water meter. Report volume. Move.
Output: 54.3 gal
